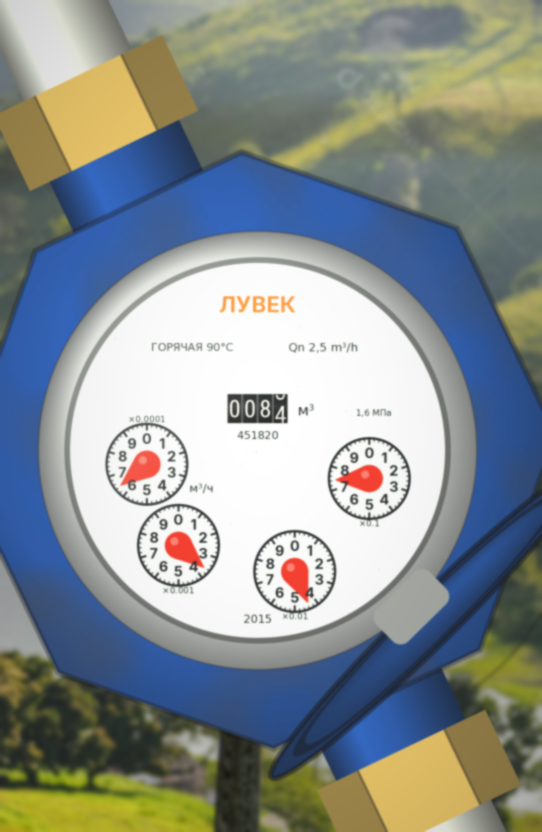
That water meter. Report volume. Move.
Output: 83.7436 m³
